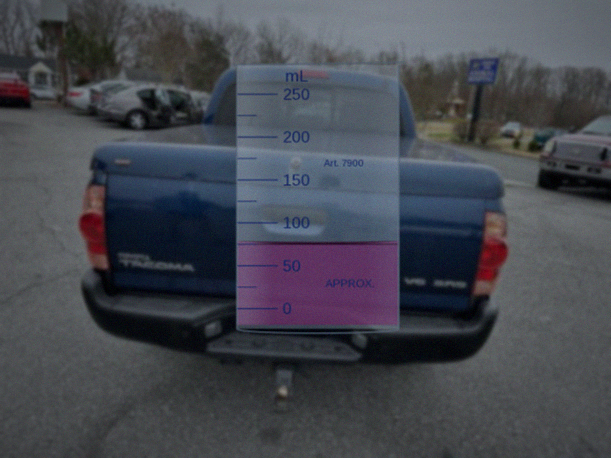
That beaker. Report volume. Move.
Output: 75 mL
